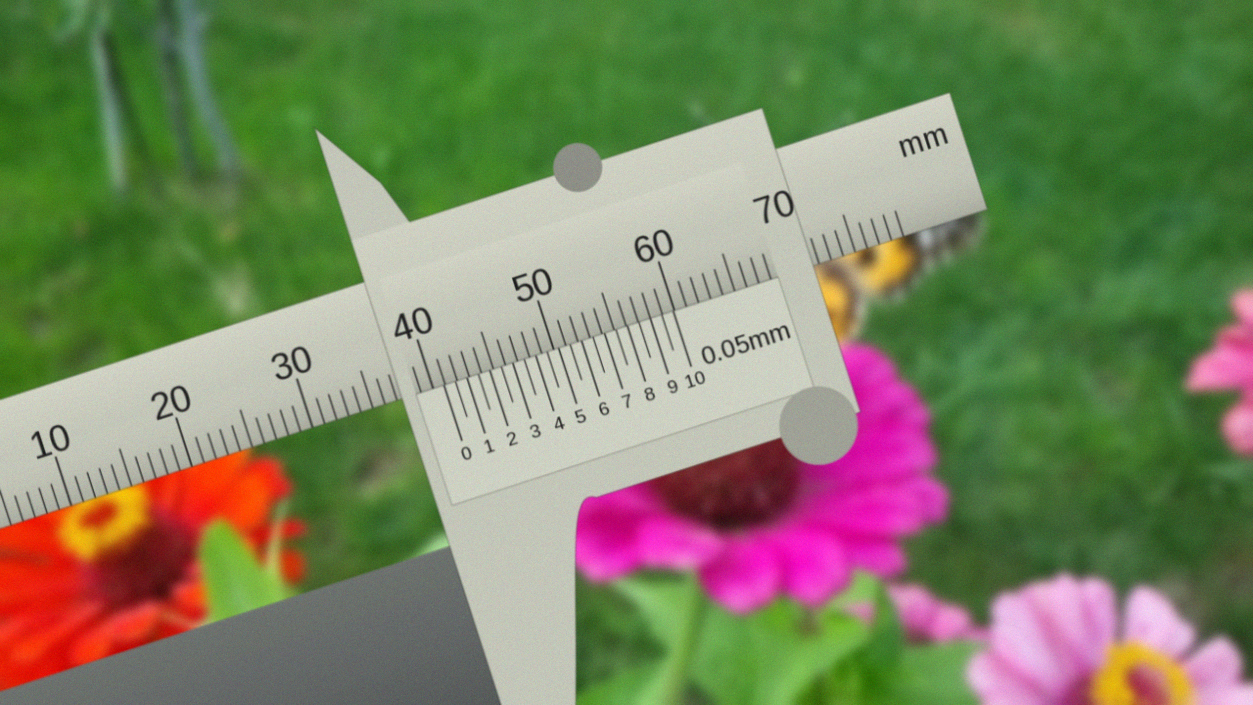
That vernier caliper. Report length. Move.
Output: 40.9 mm
